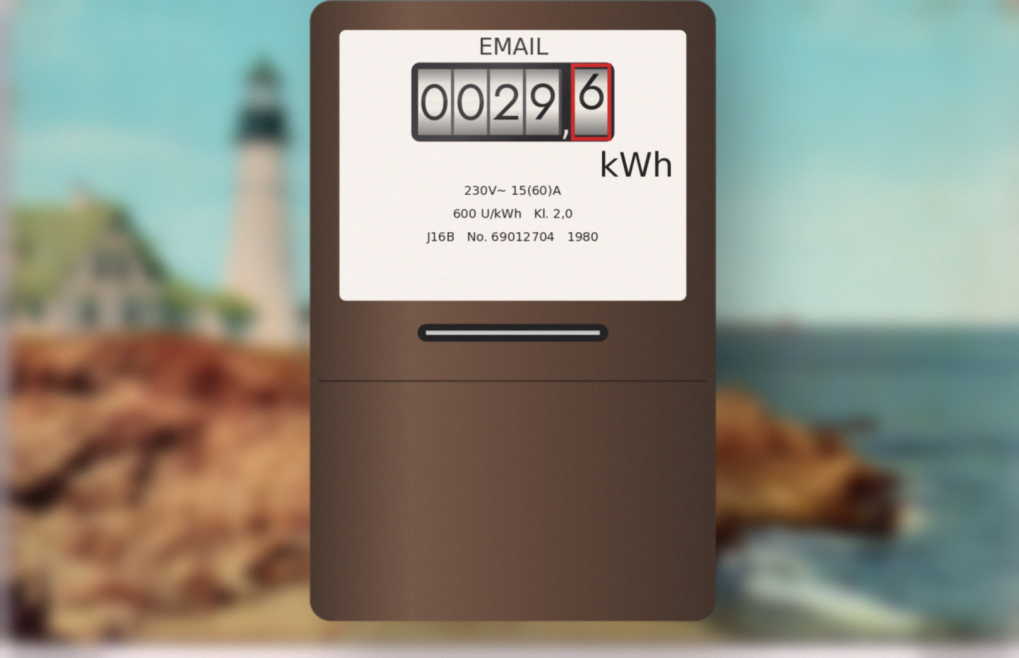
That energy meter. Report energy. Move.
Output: 29.6 kWh
